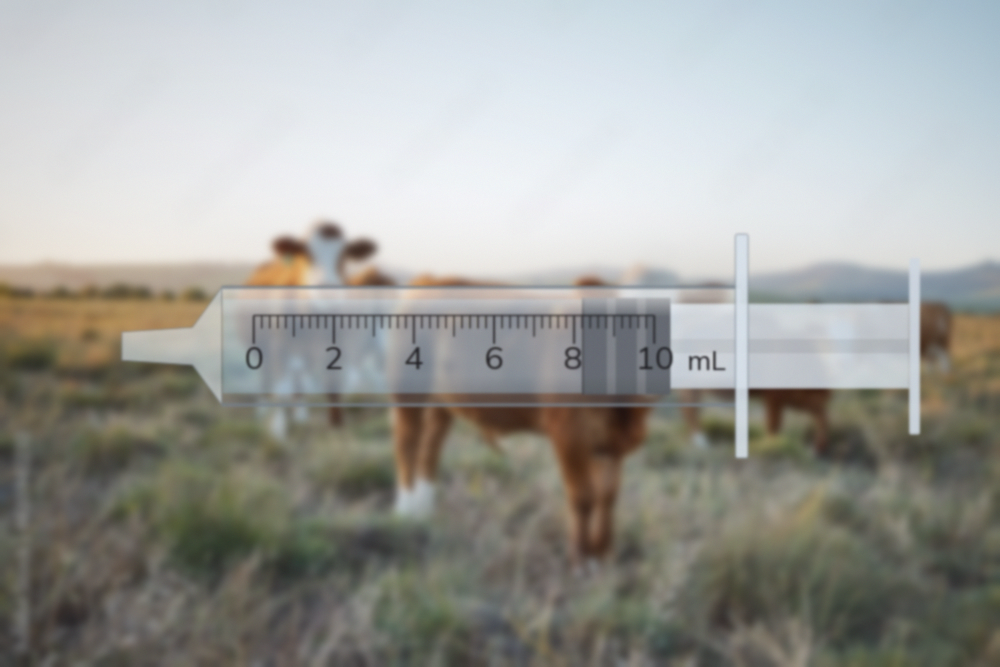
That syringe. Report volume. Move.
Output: 8.2 mL
